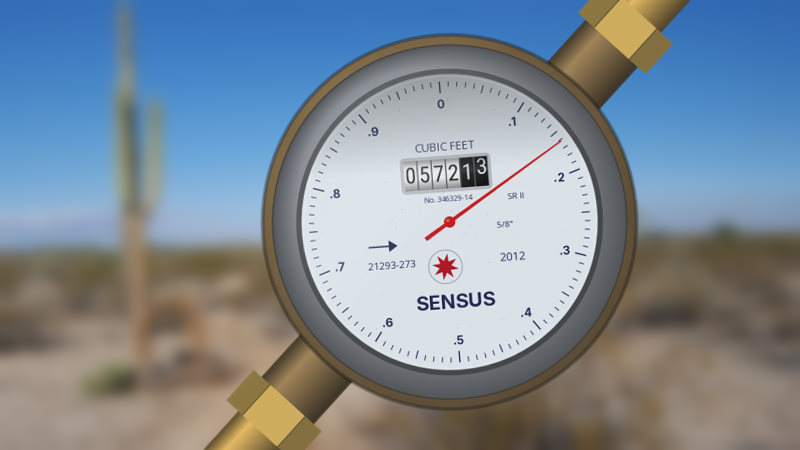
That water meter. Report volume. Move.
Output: 57213.16 ft³
